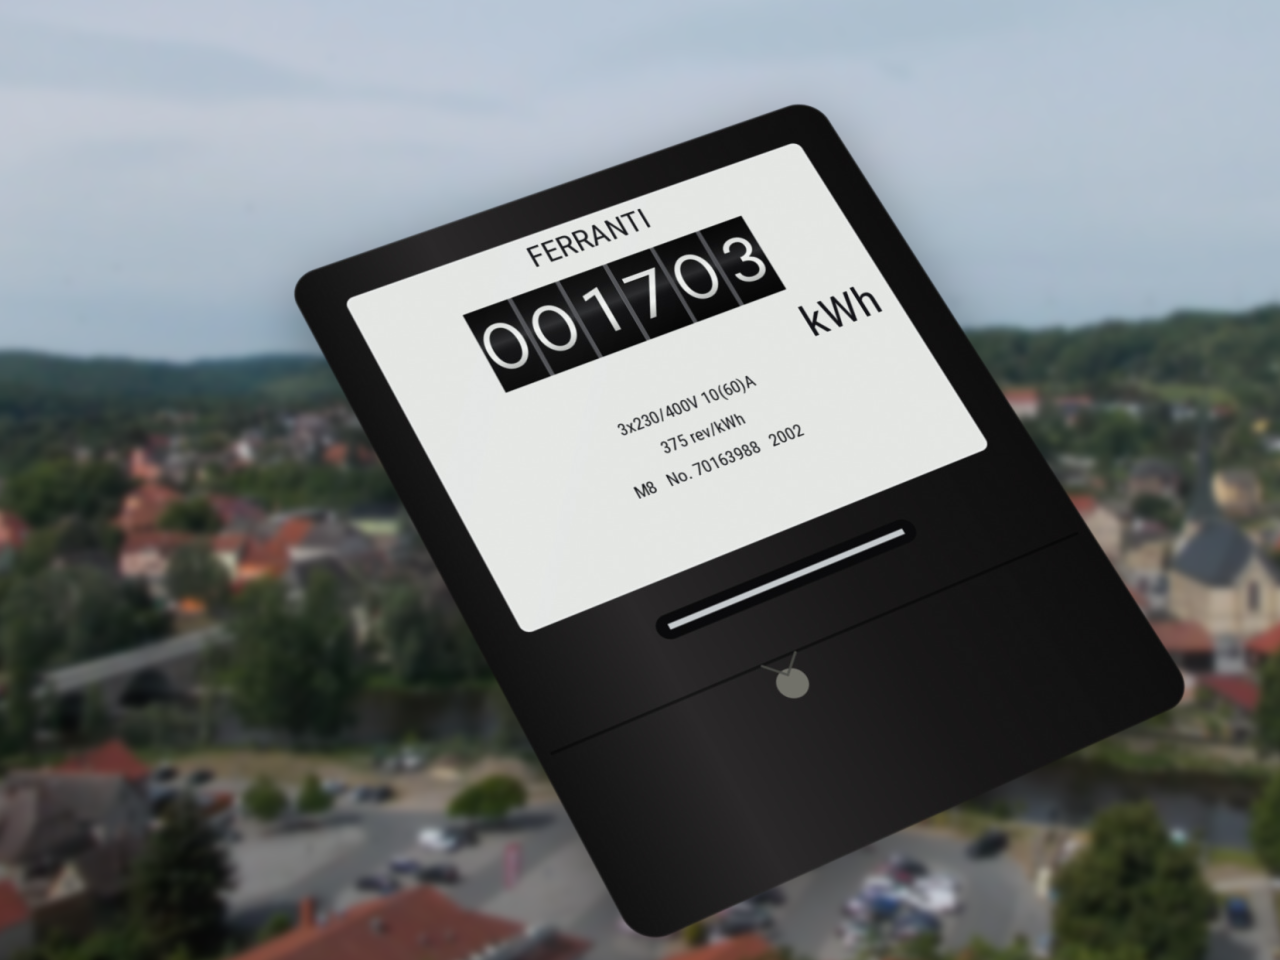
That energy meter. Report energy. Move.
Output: 1703 kWh
